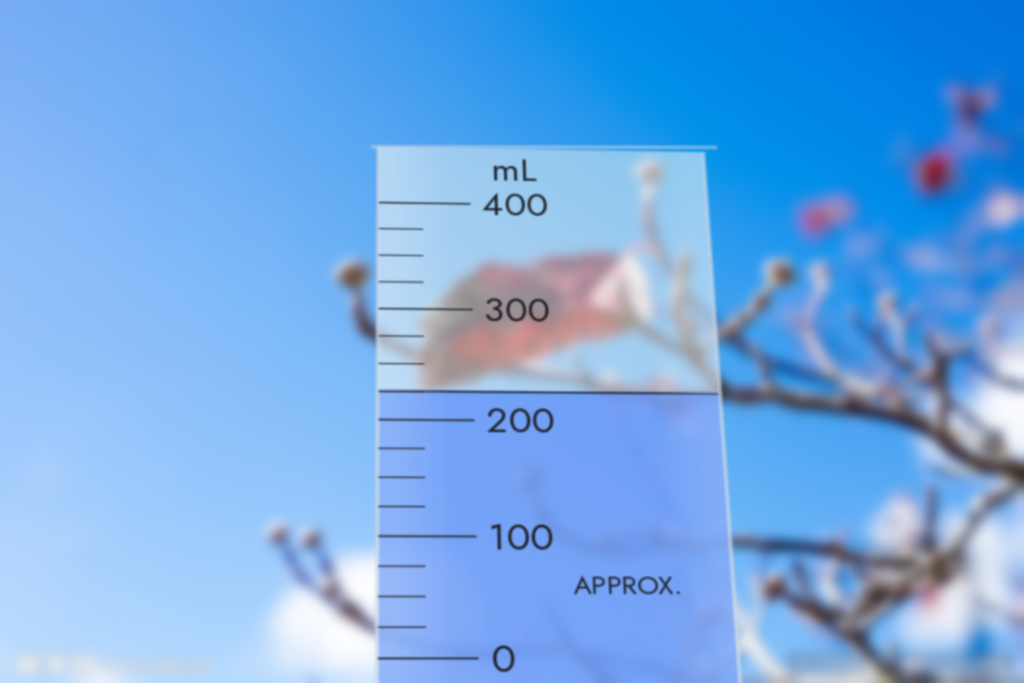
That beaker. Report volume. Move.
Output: 225 mL
